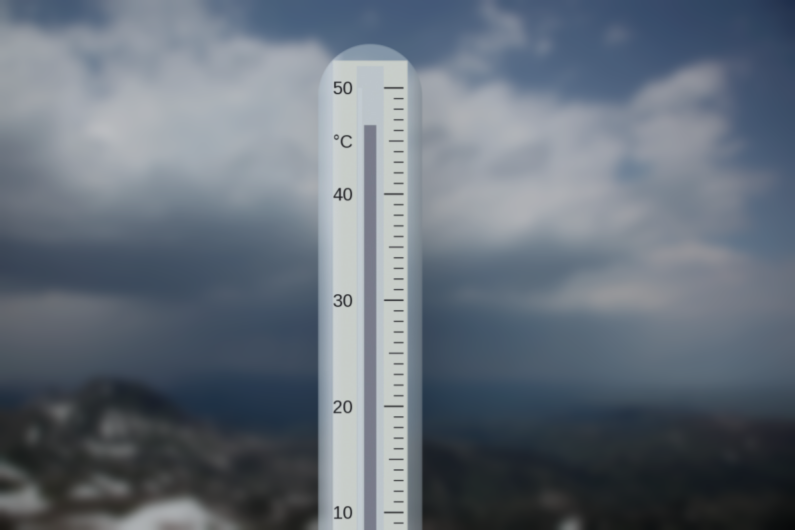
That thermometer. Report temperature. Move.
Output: 46.5 °C
